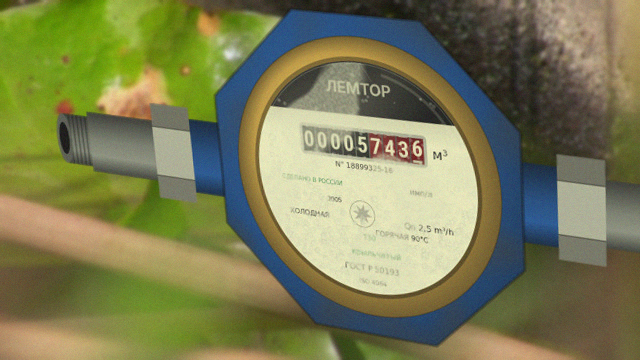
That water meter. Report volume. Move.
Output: 5.7436 m³
